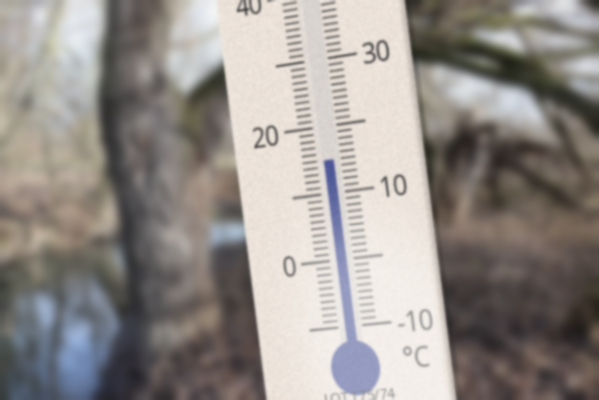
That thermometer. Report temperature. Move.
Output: 15 °C
